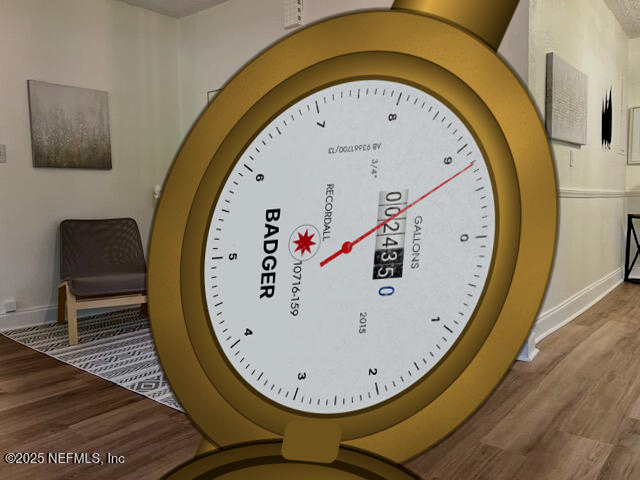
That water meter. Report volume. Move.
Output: 24349.2 gal
